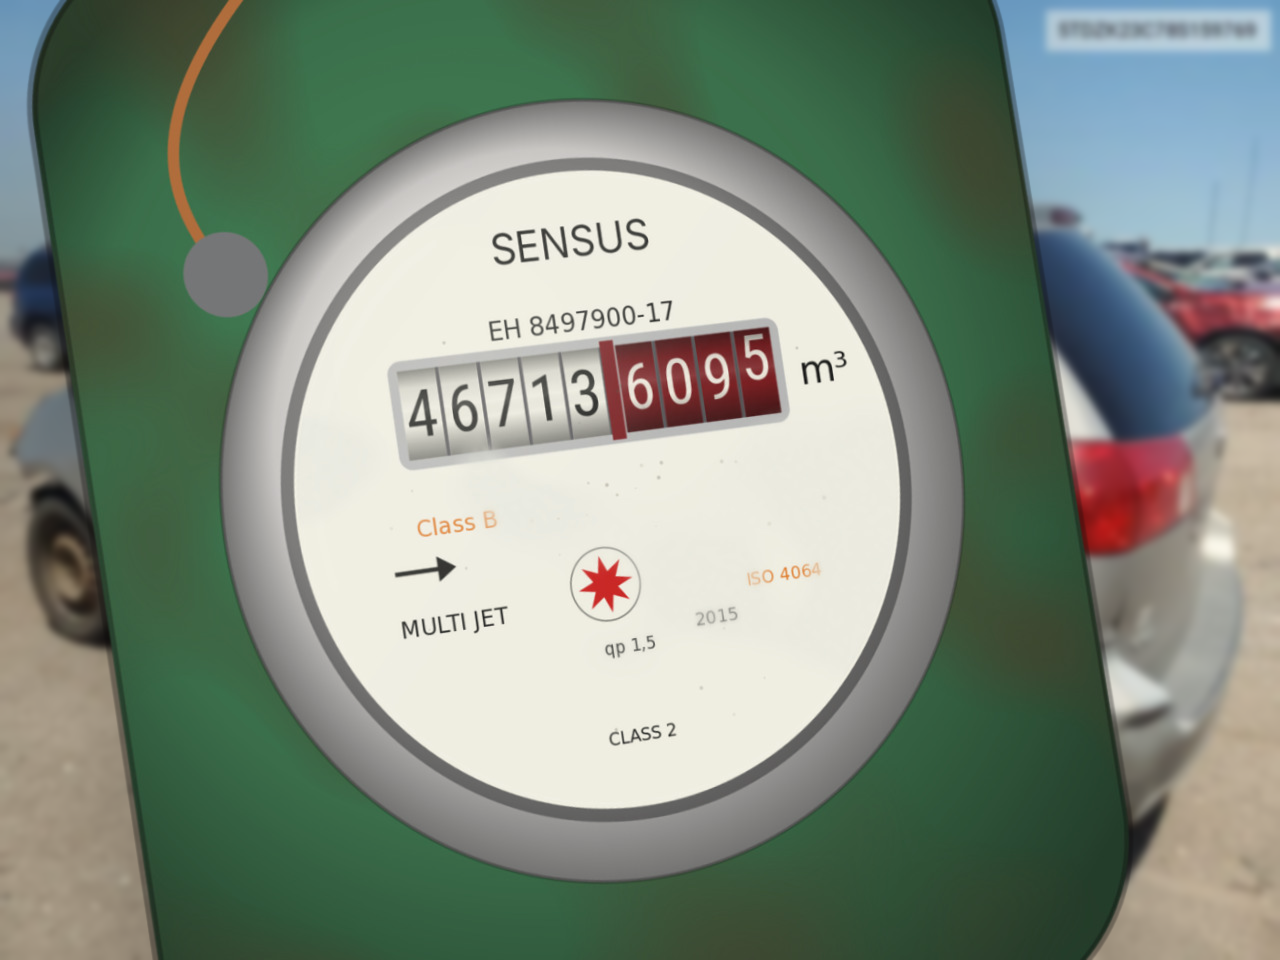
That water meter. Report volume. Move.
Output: 46713.6095 m³
